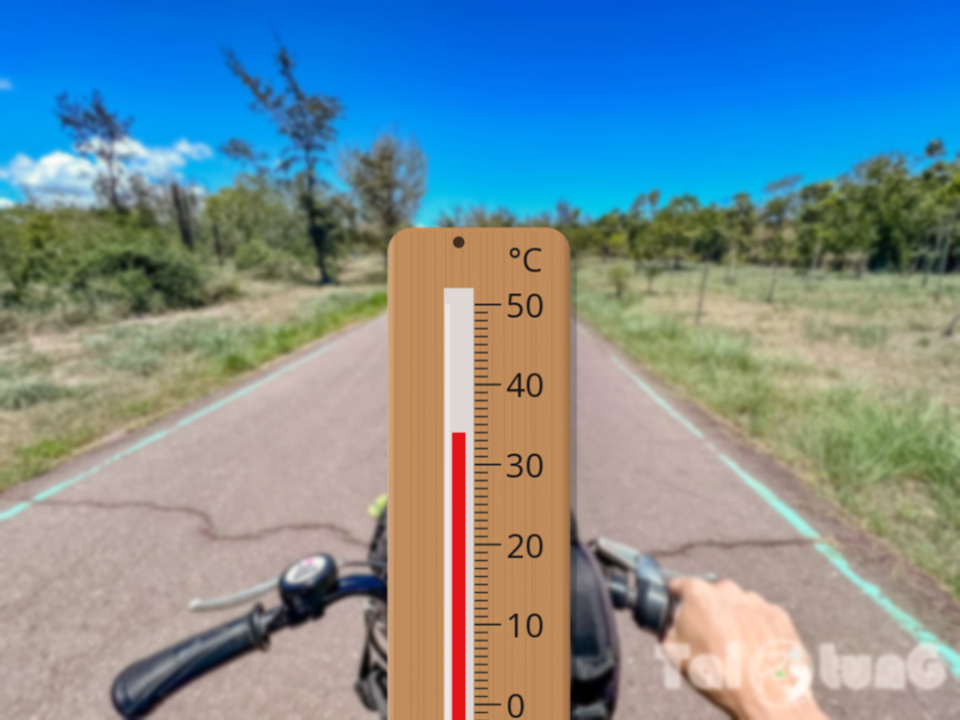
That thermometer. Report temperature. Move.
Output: 34 °C
